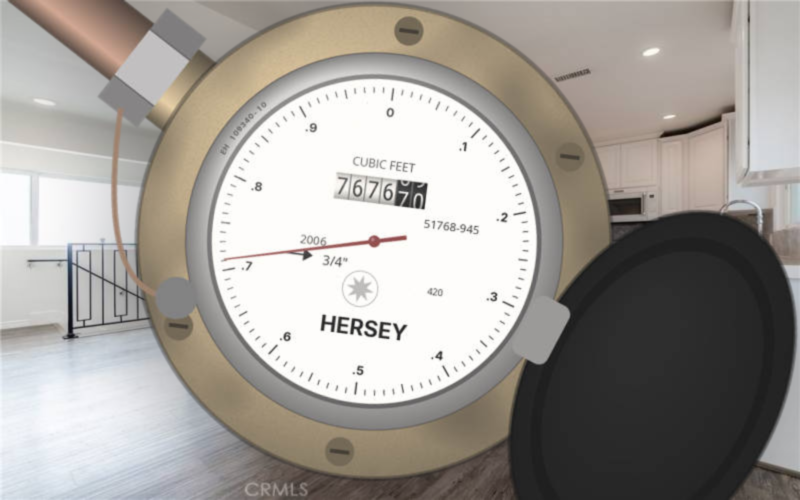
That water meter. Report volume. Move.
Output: 767669.71 ft³
